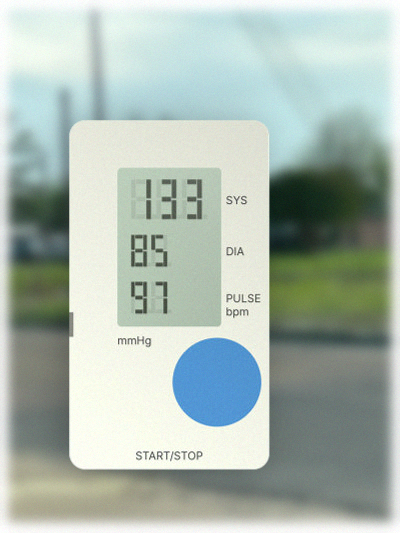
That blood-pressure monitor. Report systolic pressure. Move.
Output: 133 mmHg
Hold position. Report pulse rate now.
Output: 97 bpm
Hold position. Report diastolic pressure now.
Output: 85 mmHg
